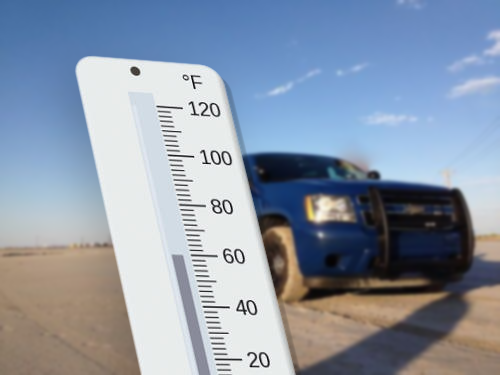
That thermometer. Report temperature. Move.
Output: 60 °F
